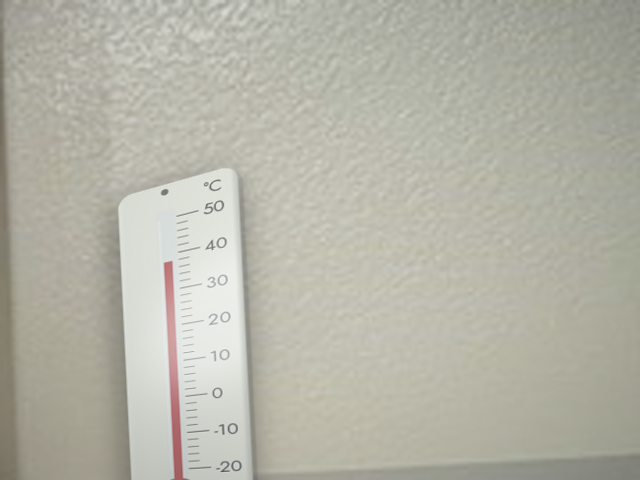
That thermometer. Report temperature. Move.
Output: 38 °C
